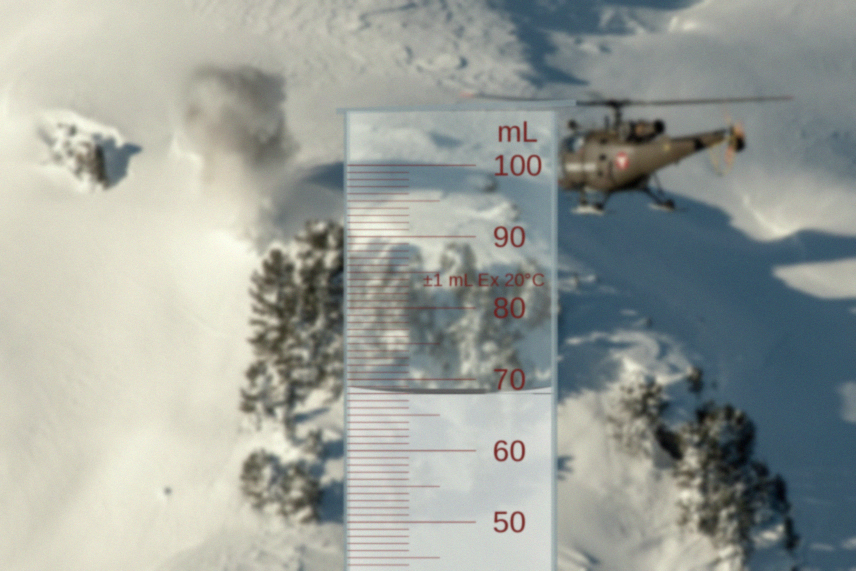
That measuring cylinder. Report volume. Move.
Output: 68 mL
